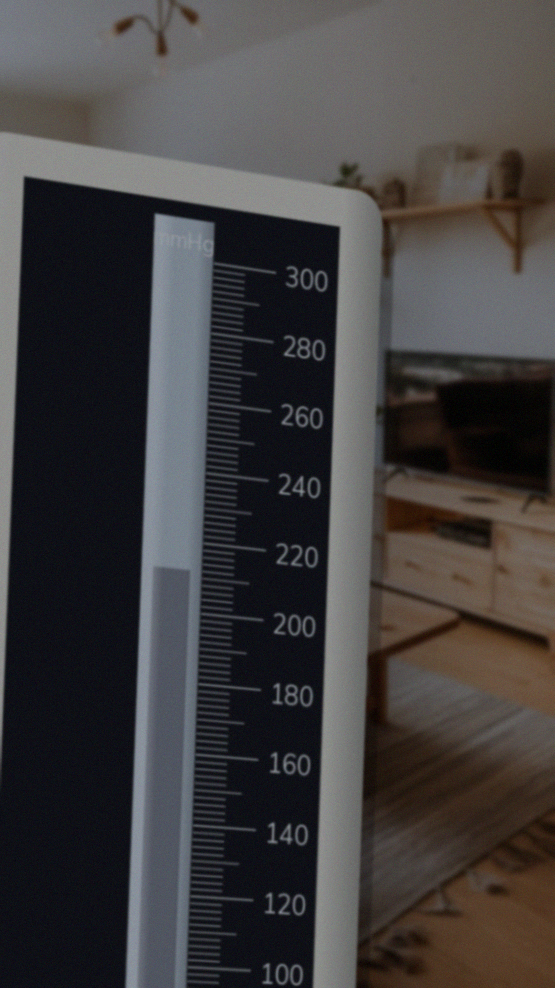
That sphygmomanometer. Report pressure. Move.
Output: 212 mmHg
